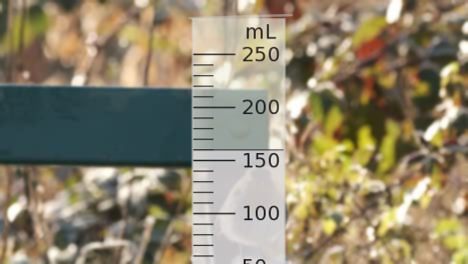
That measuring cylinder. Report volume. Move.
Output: 160 mL
